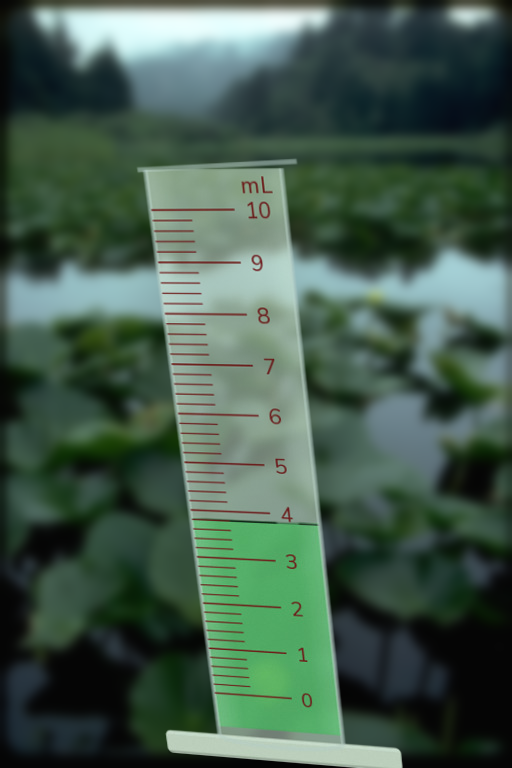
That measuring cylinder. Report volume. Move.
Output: 3.8 mL
